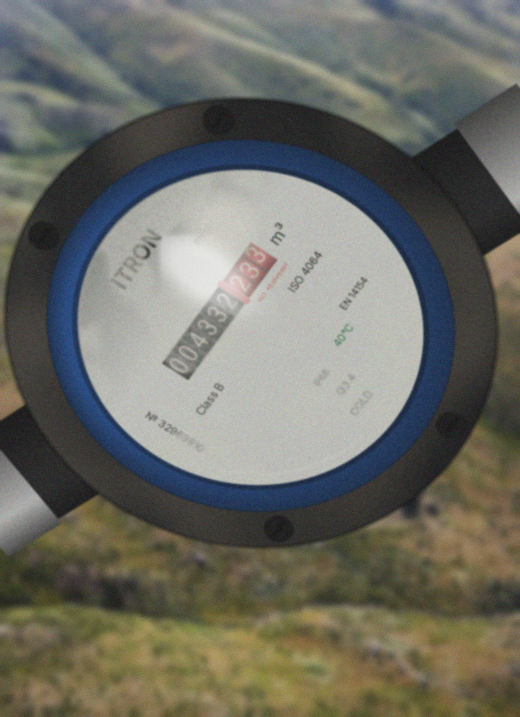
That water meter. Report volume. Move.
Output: 4332.233 m³
